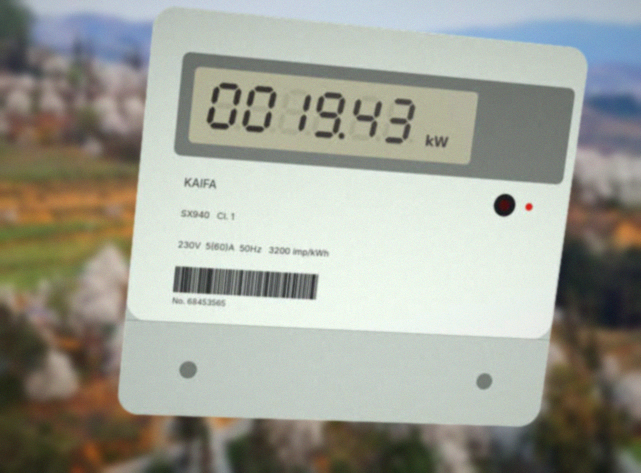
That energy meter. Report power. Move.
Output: 19.43 kW
